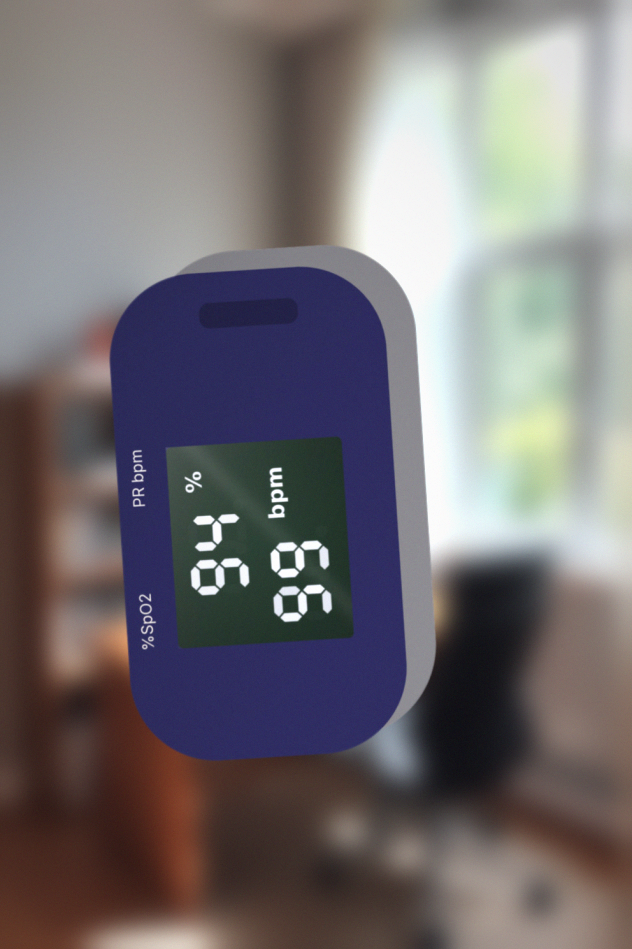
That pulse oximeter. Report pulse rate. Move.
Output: 99 bpm
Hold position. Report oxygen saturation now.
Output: 94 %
